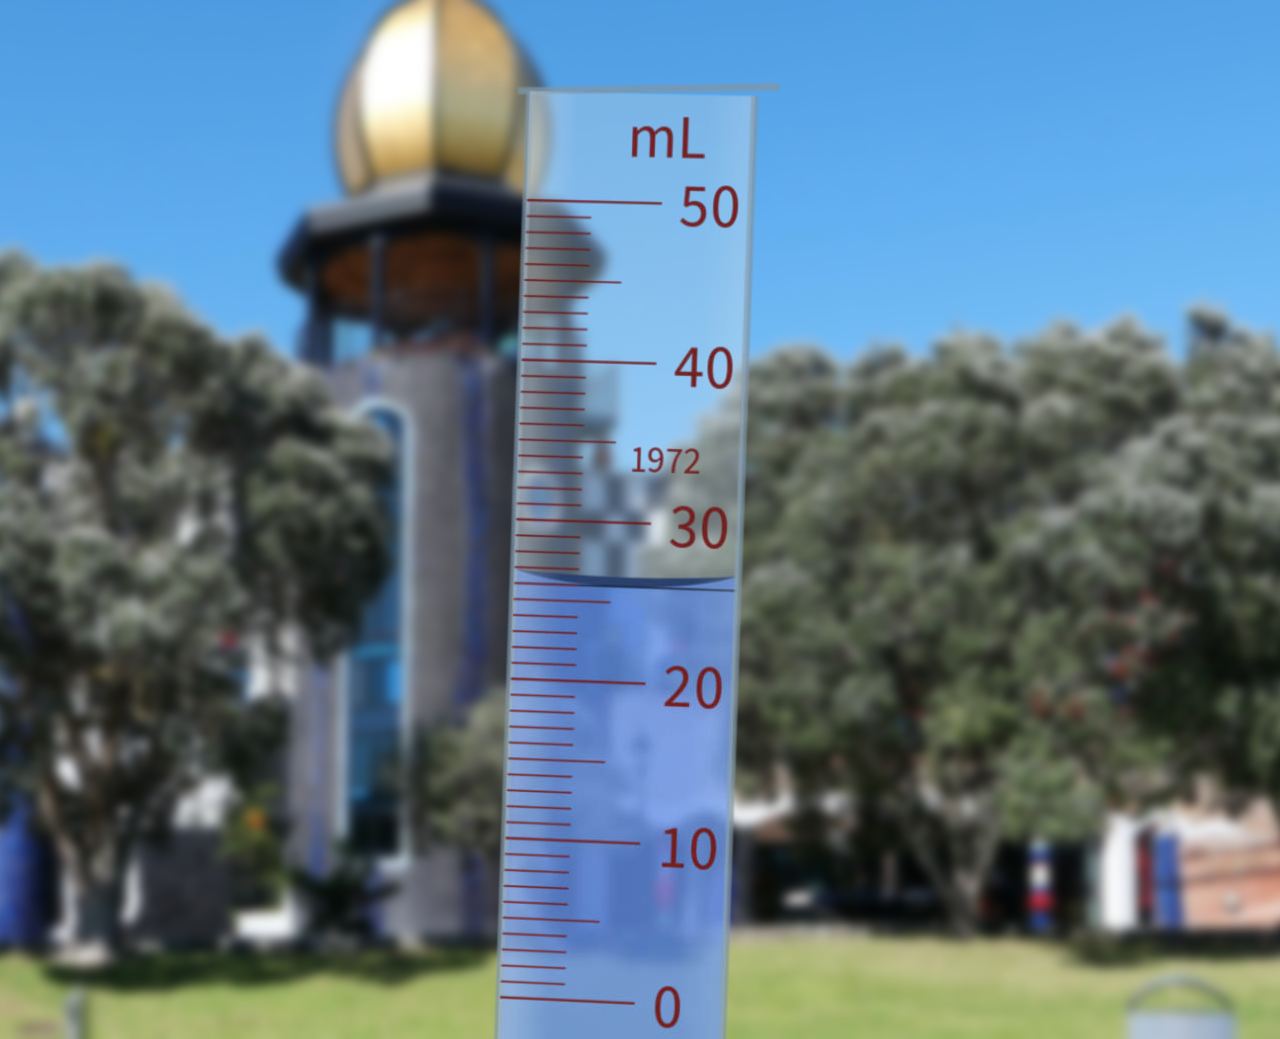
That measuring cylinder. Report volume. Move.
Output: 26 mL
